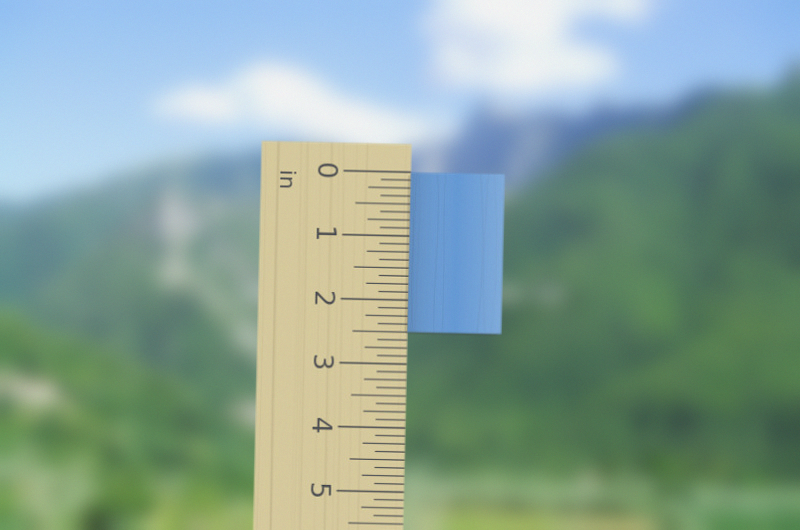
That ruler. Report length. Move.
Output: 2.5 in
